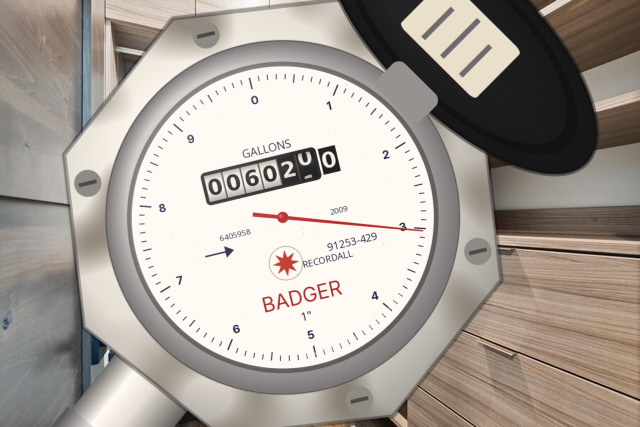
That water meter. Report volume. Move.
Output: 60203.0 gal
